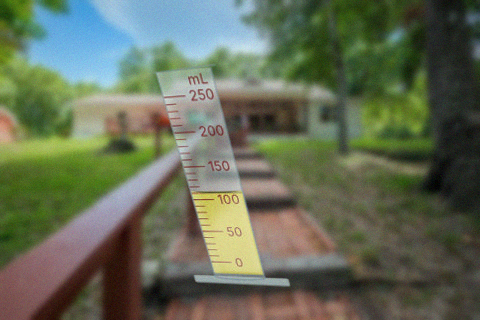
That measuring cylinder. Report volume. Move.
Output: 110 mL
